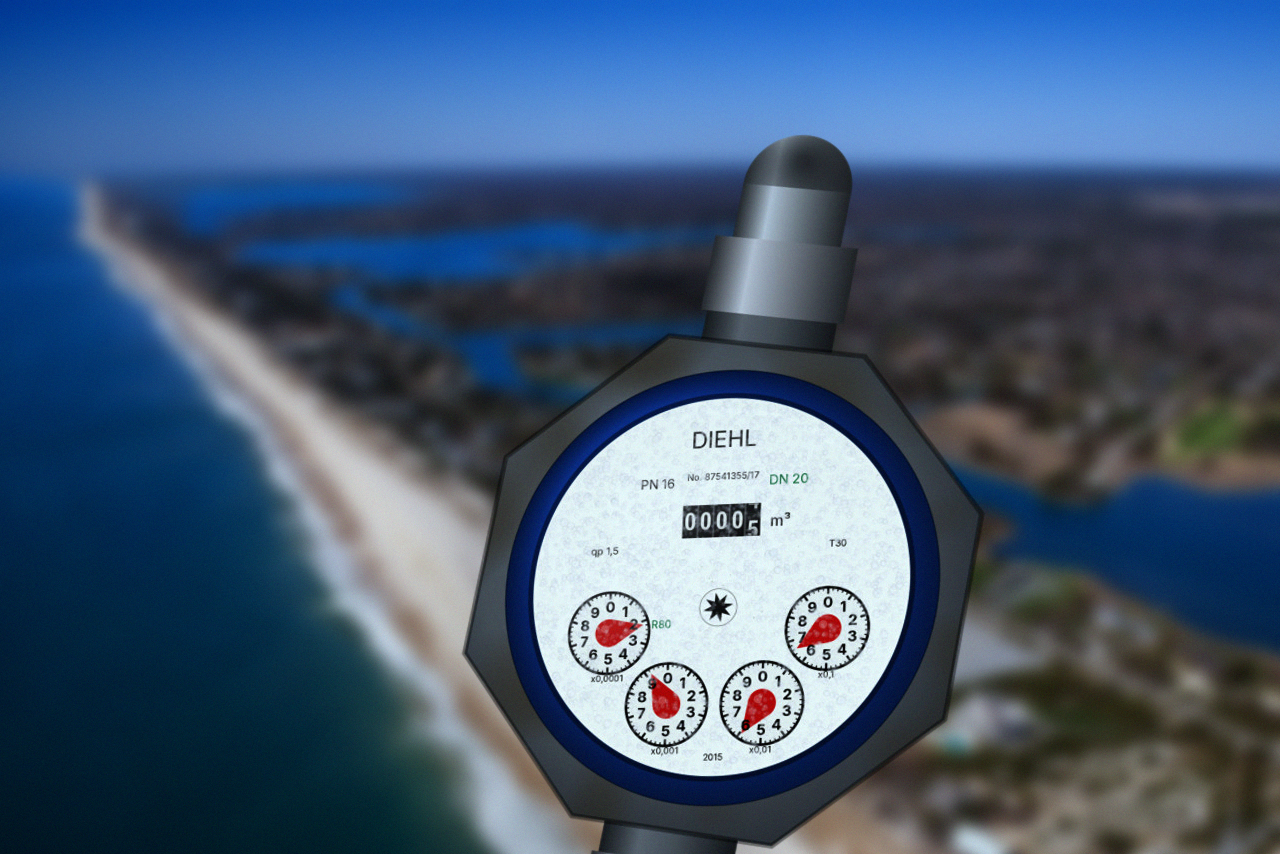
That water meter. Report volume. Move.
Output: 4.6592 m³
